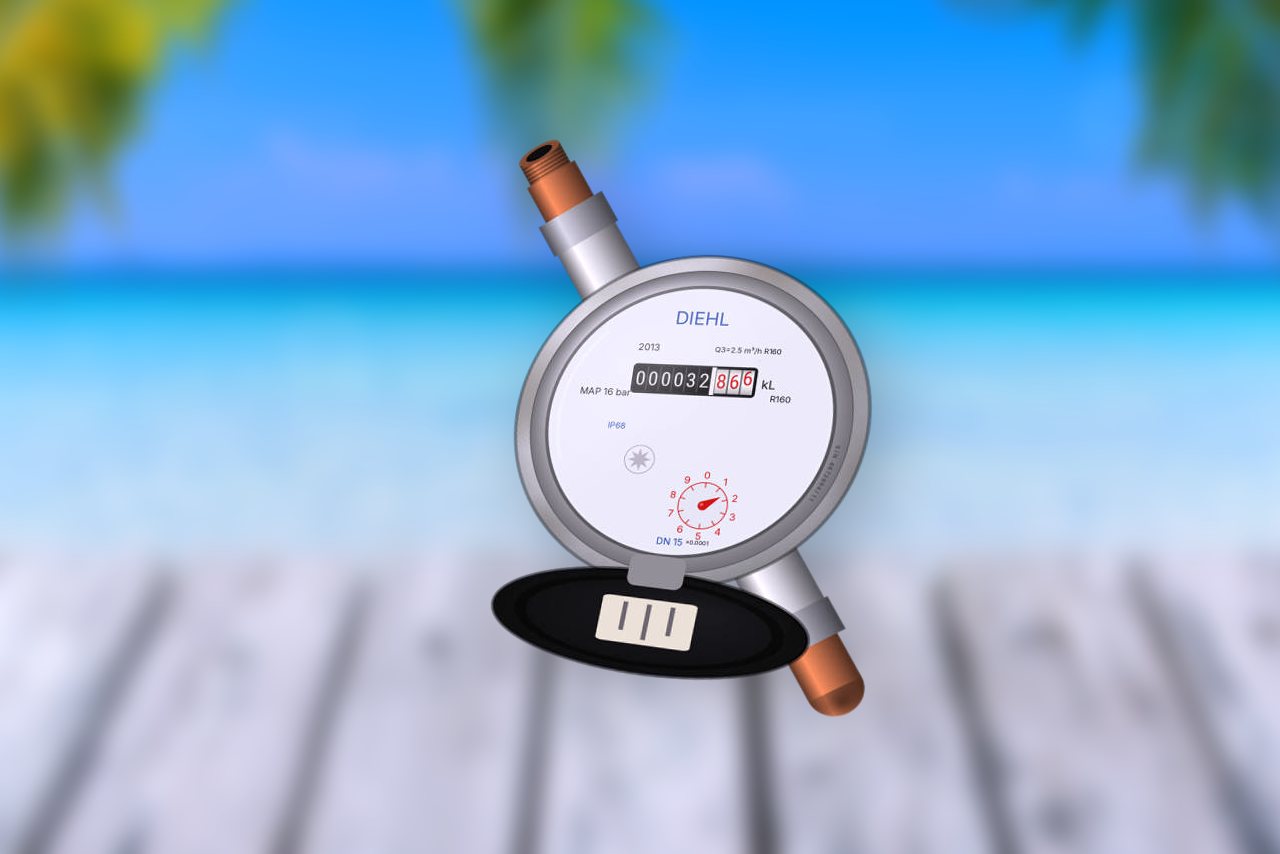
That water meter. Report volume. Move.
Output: 32.8661 kL
